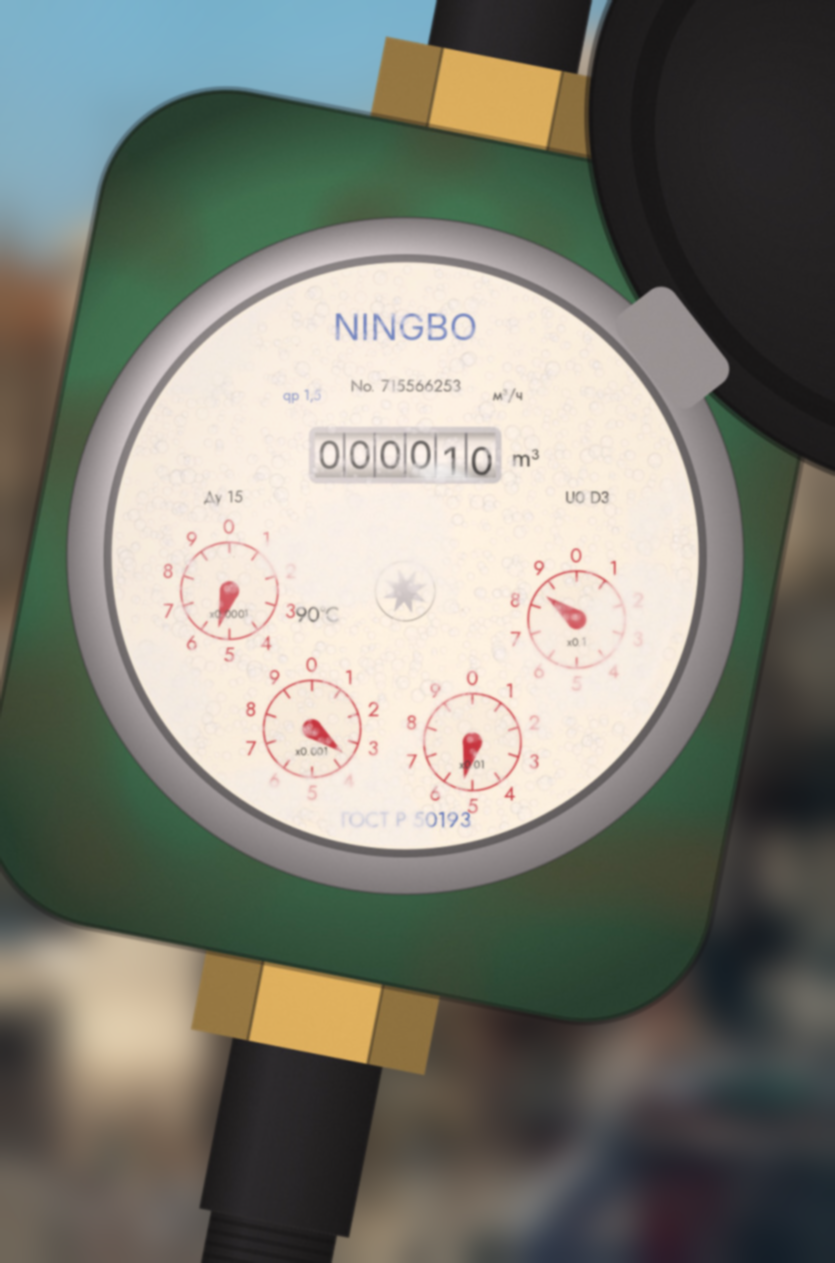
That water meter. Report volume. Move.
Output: 9.8535 m³
